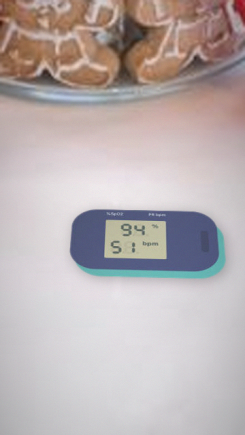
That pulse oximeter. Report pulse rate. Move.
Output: 51 bpm
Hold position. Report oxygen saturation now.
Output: 94 %
